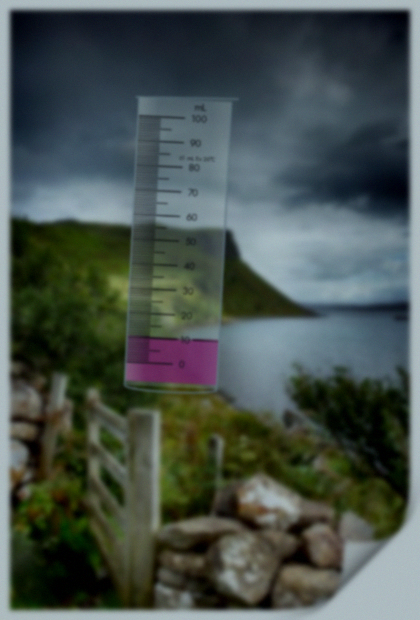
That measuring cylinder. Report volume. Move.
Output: 10 mL
